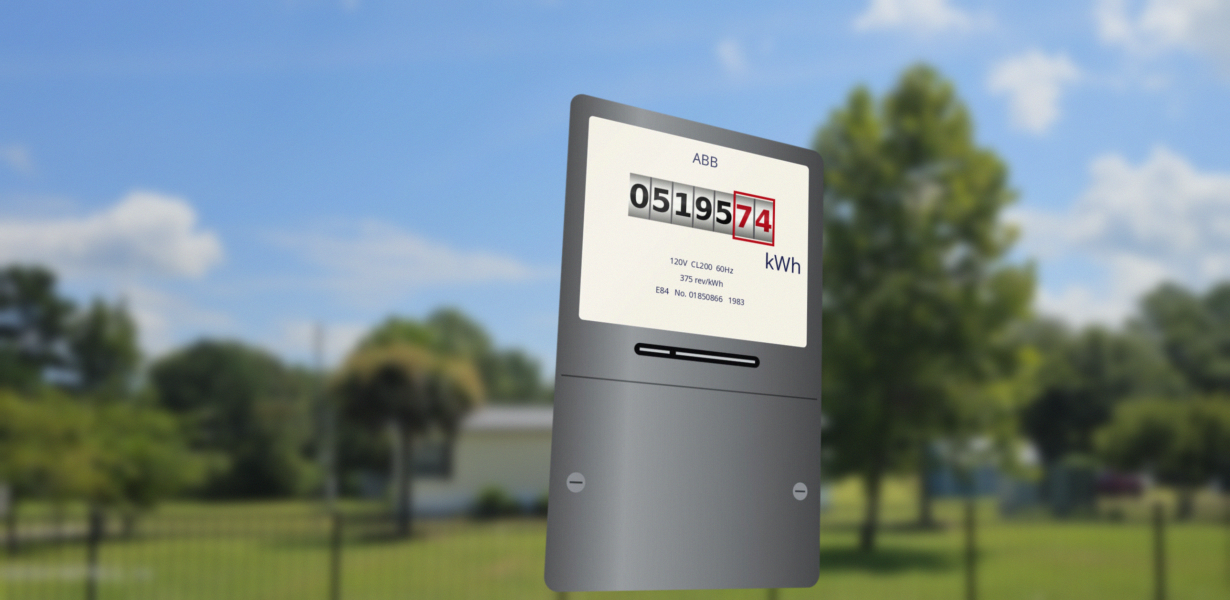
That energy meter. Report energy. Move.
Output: 5195.74 kWh
